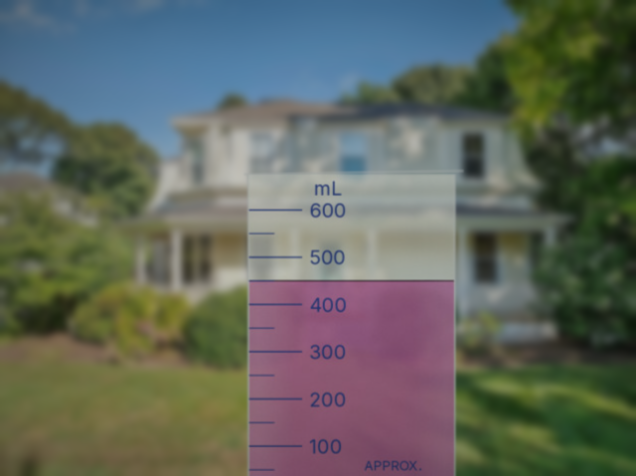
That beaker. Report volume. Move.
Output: 450 mL
